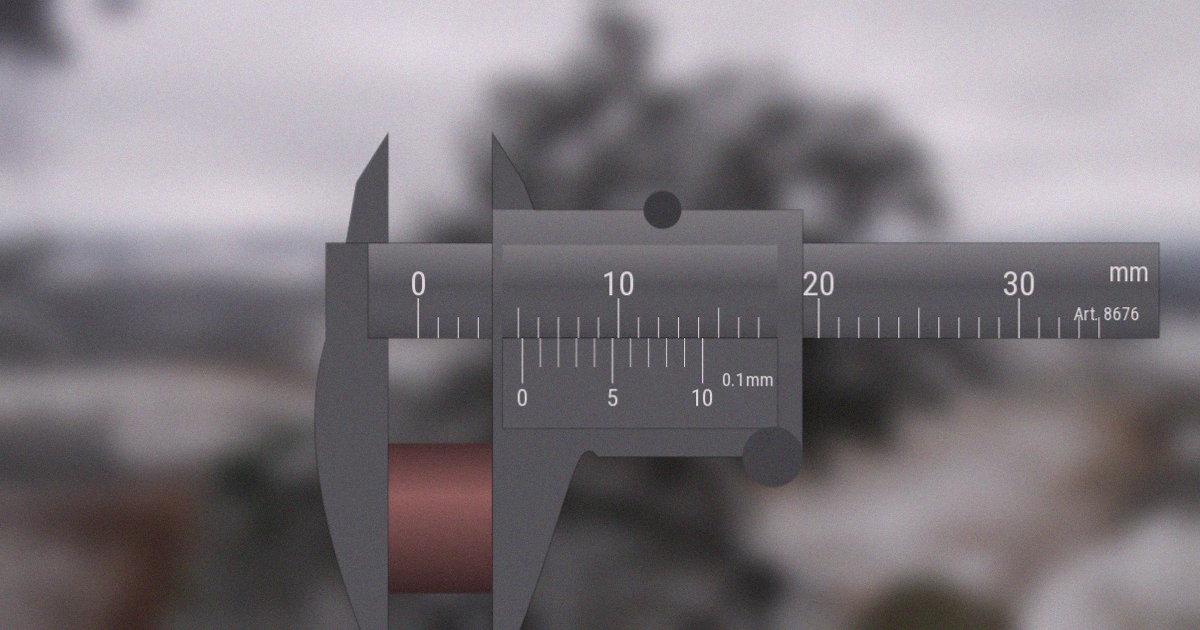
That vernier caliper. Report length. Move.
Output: 5.2 mm
